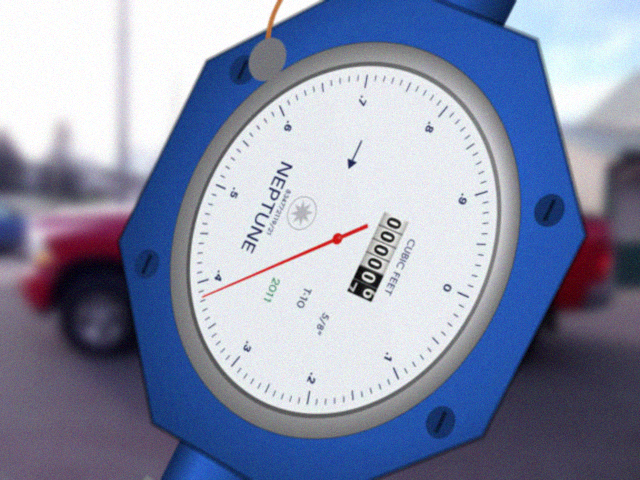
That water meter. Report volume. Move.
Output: 6.38 ft³
